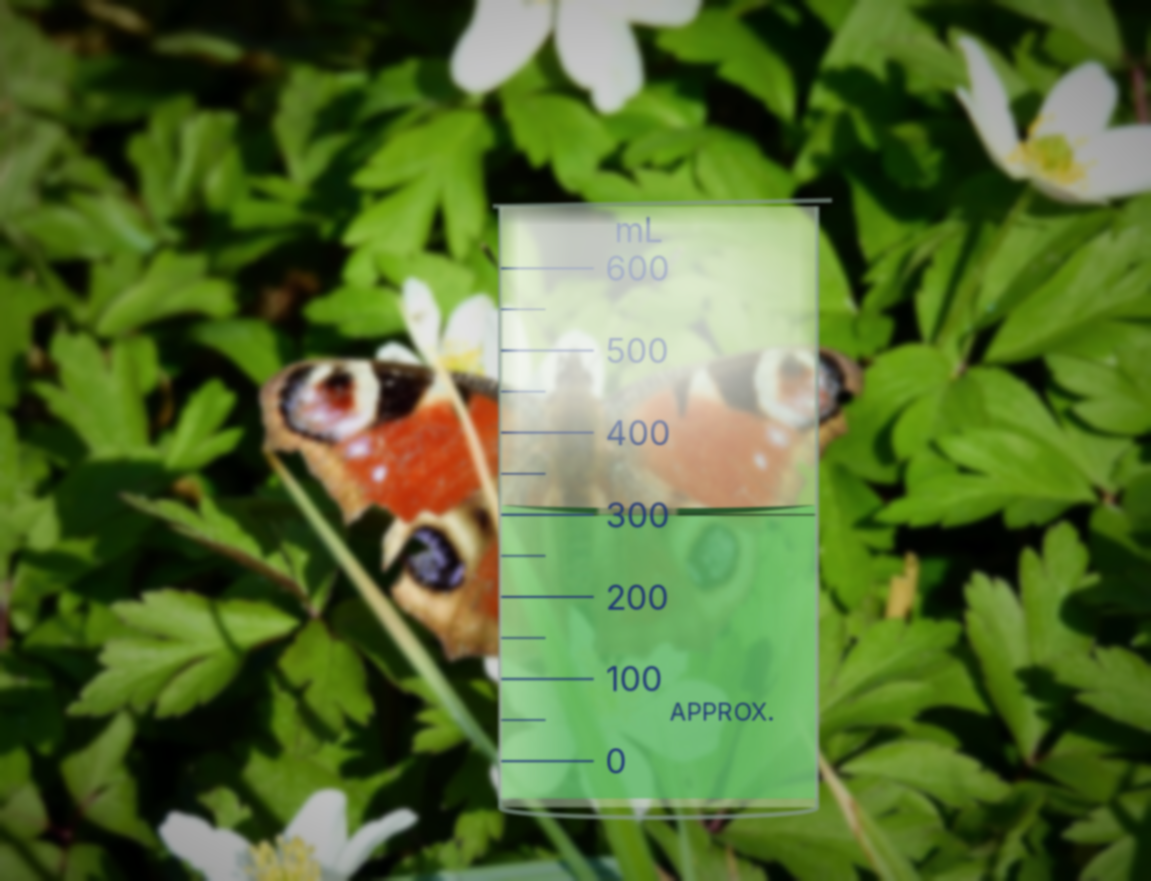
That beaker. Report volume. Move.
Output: 300 mL
